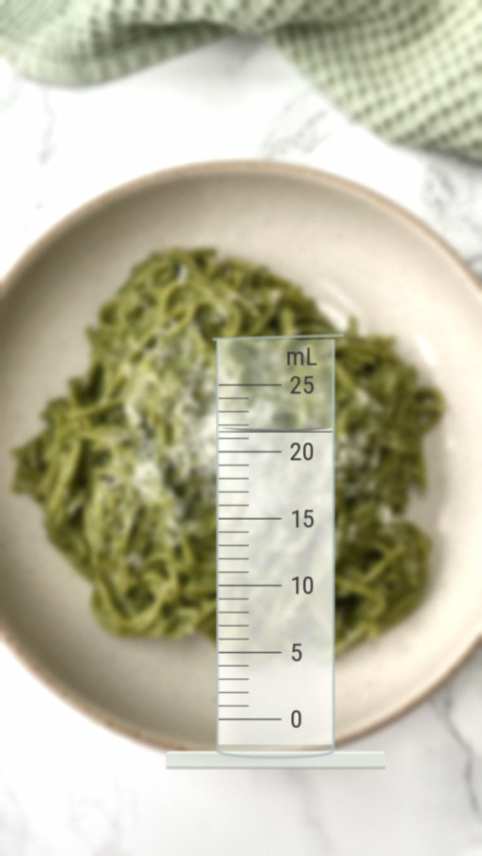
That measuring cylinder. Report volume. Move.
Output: 21.5 mL
